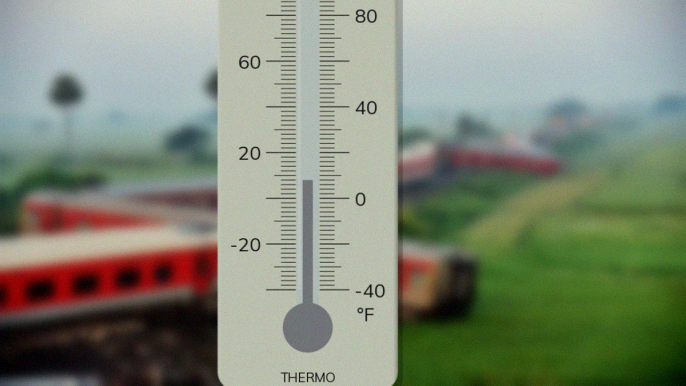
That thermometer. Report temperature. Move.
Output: 8 °F
